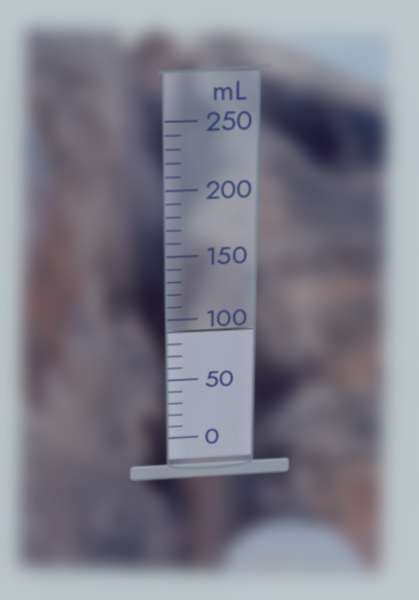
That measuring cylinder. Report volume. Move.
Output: 90 mL
